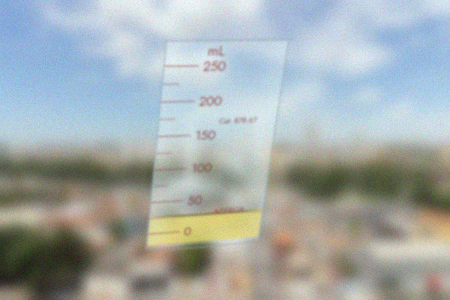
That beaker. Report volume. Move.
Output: 25 mL
